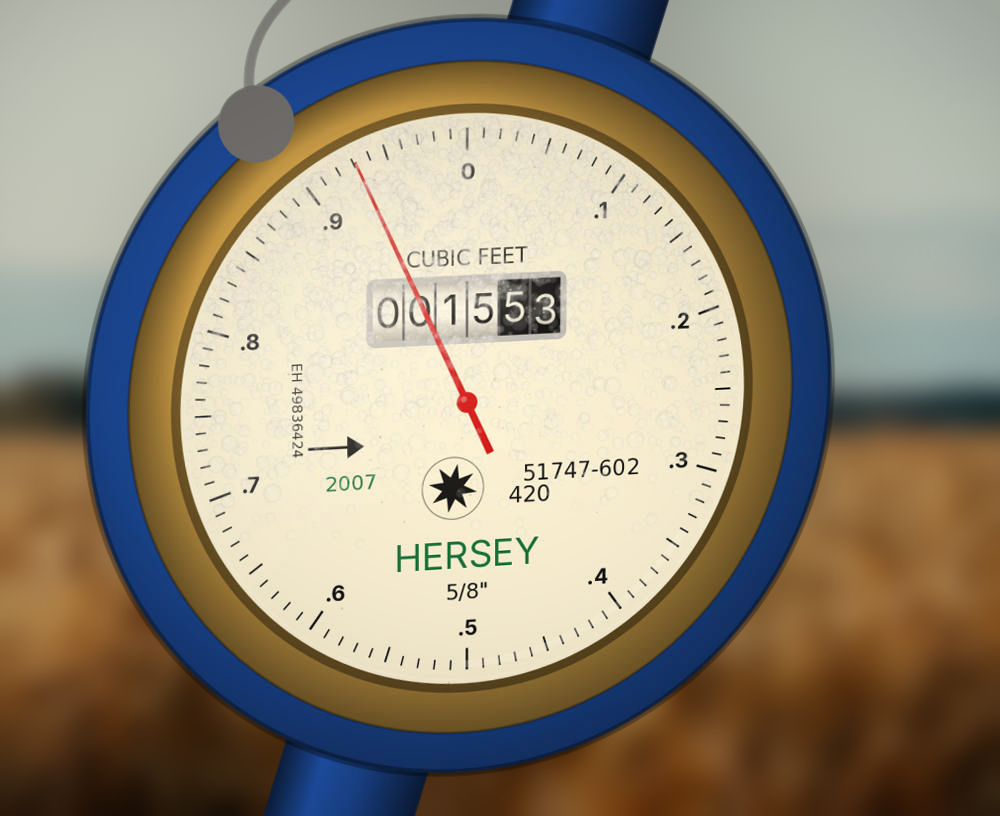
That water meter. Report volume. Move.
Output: 1552.93 ft³
